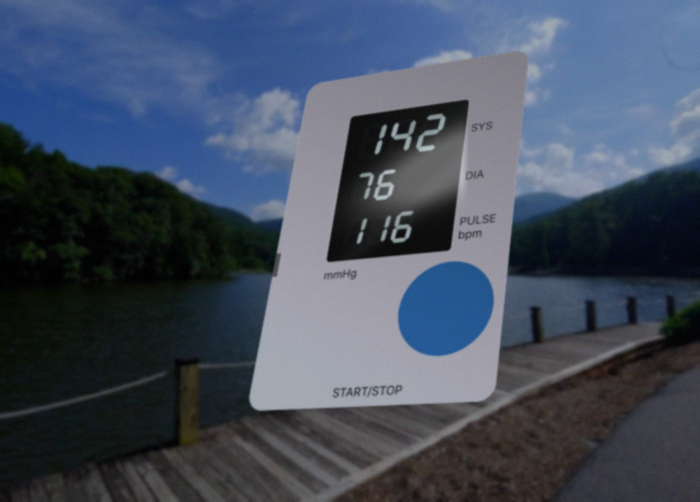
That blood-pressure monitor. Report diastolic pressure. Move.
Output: 76 mmHg
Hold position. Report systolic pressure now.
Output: 142 mmHg
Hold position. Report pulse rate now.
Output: 116 bpm
